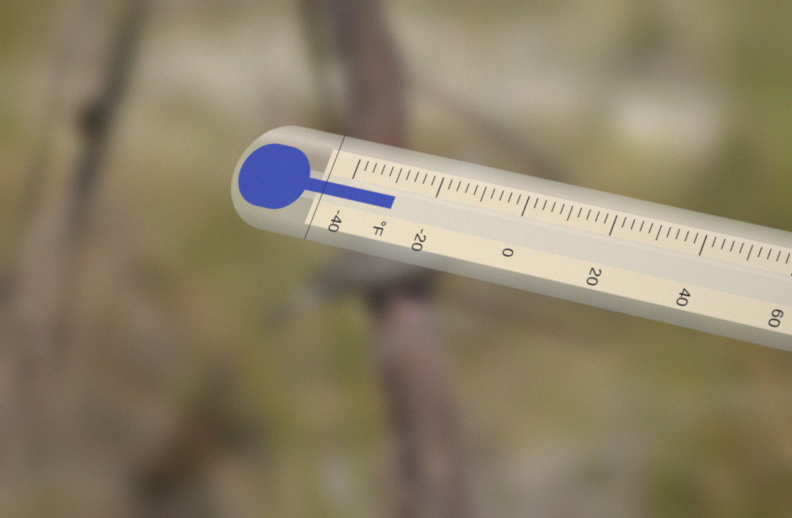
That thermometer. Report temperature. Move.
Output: -29 °F
